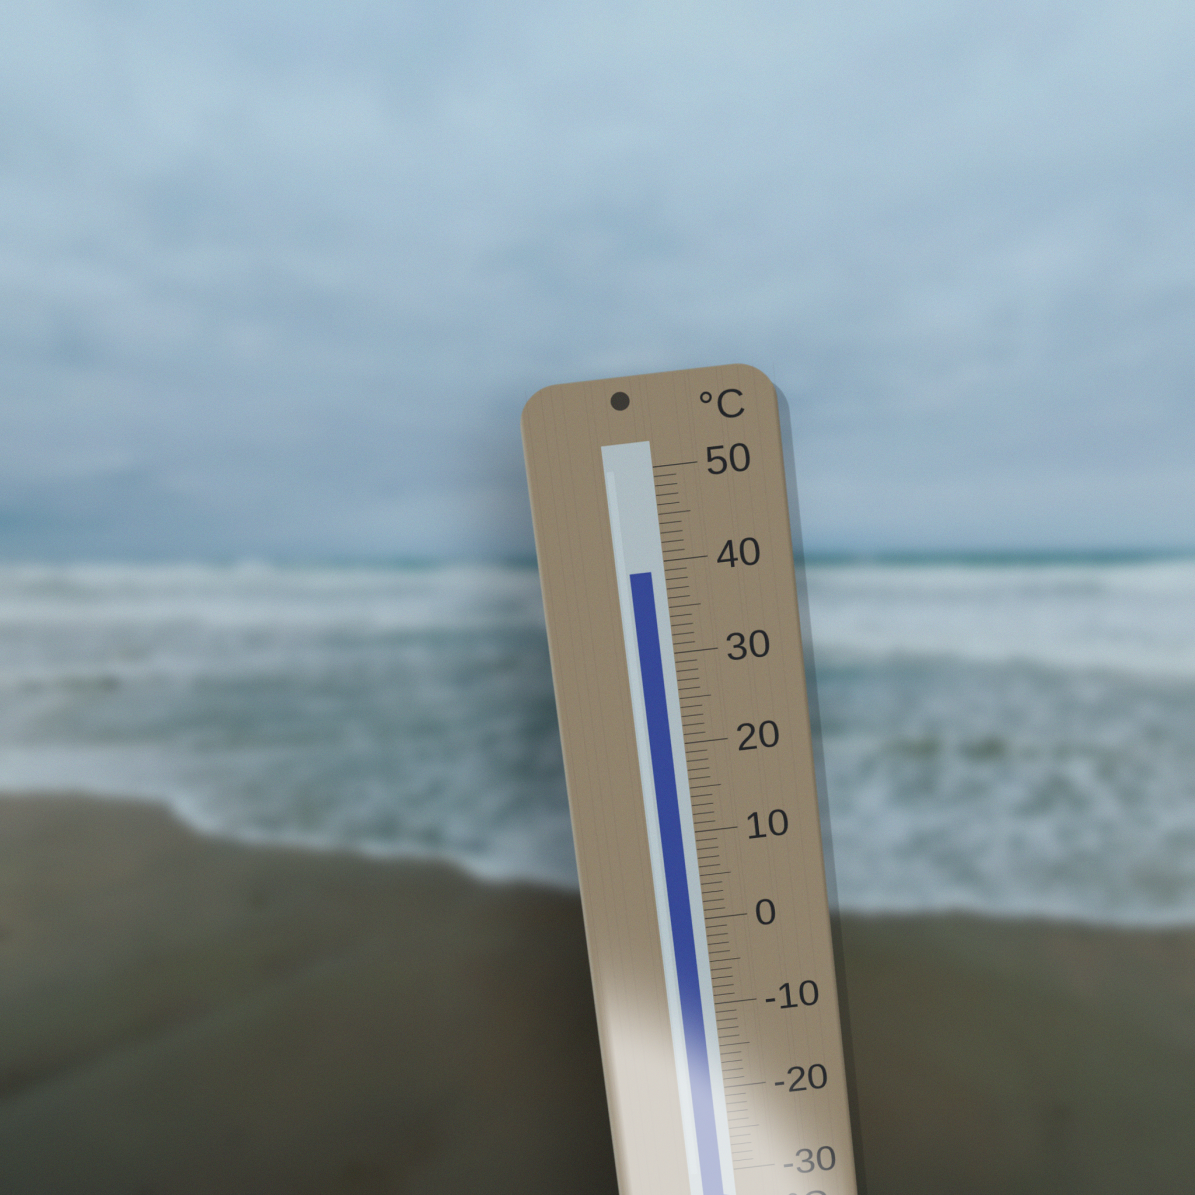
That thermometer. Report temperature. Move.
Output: 39 °C
